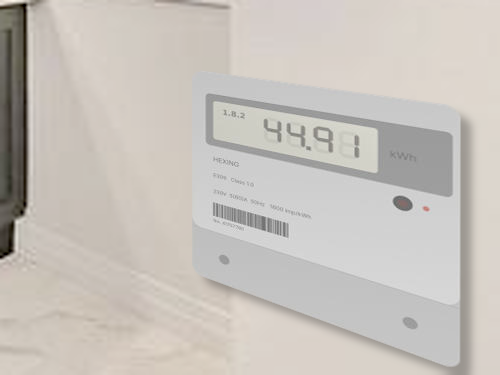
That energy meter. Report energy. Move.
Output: 44.91 kWh
